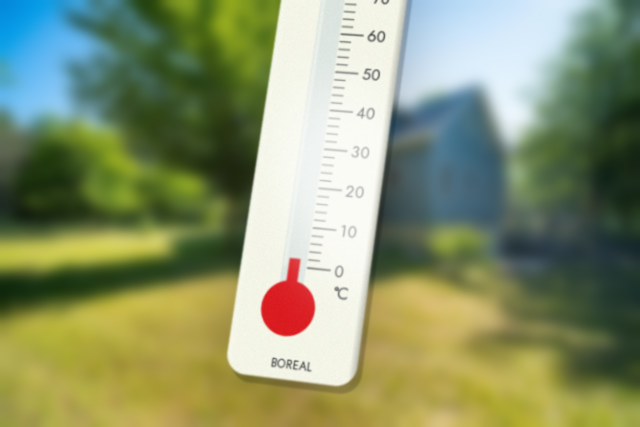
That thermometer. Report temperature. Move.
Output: 2 °C
